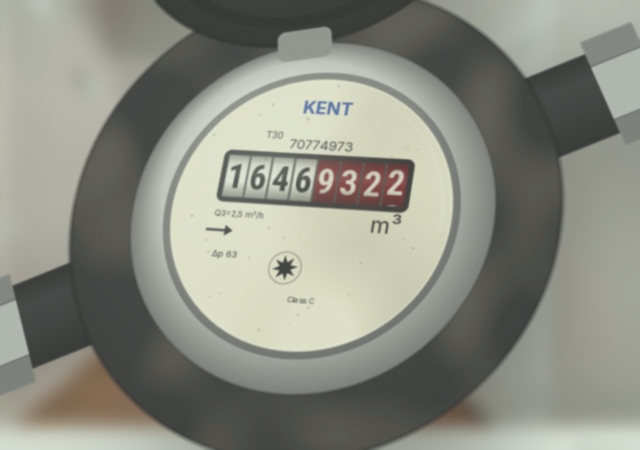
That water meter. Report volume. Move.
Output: 1646.9322 m³
